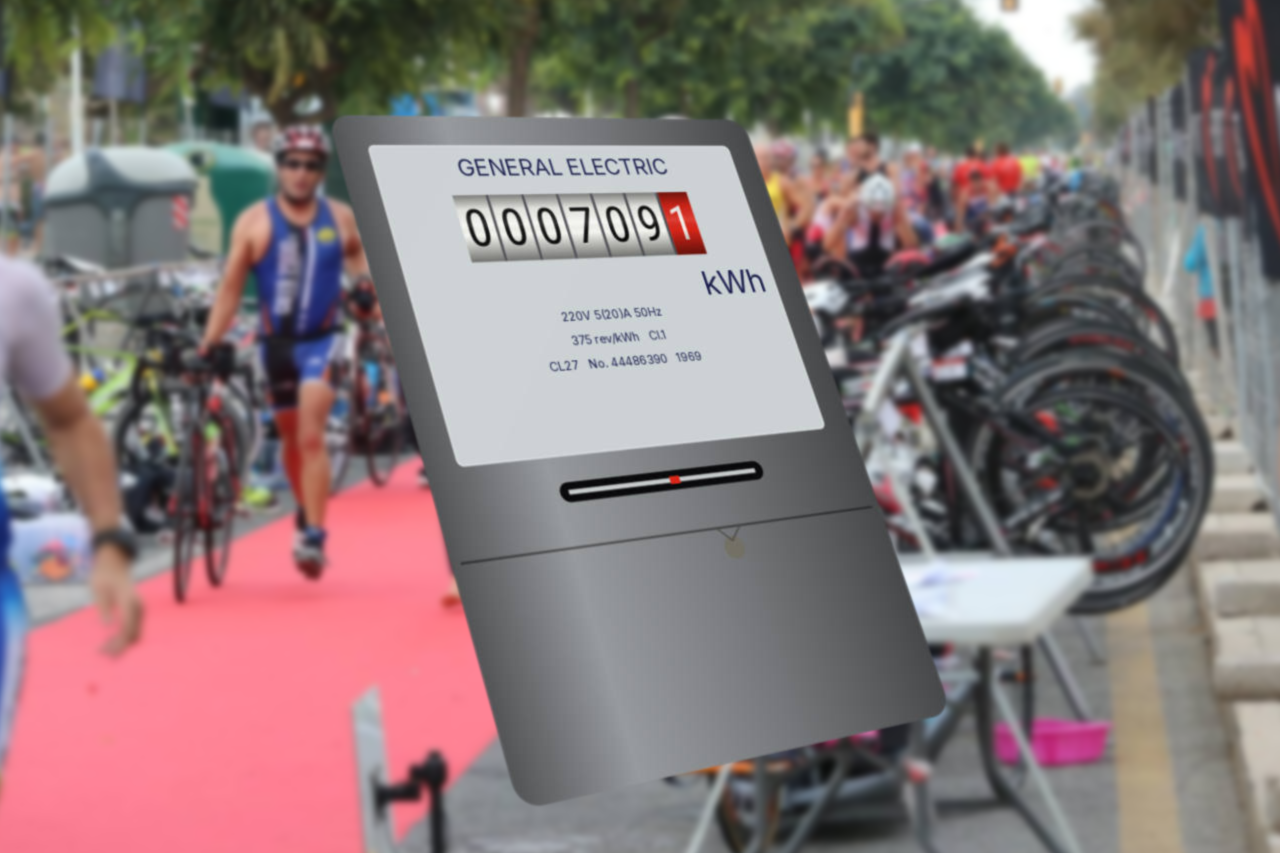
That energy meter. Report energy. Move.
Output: 709.1 kWh
